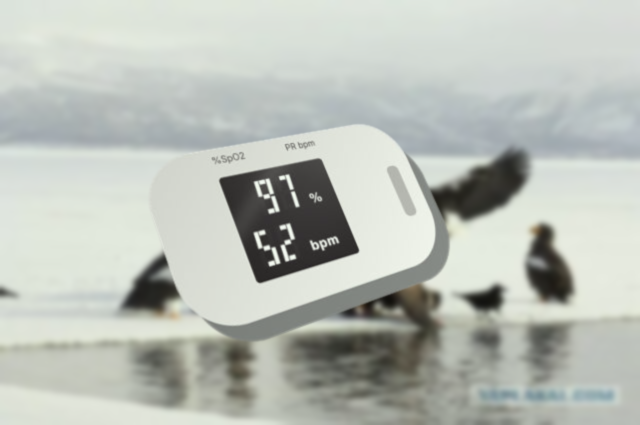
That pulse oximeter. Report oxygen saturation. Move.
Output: 97 %
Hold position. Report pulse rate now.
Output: 52 bpm
